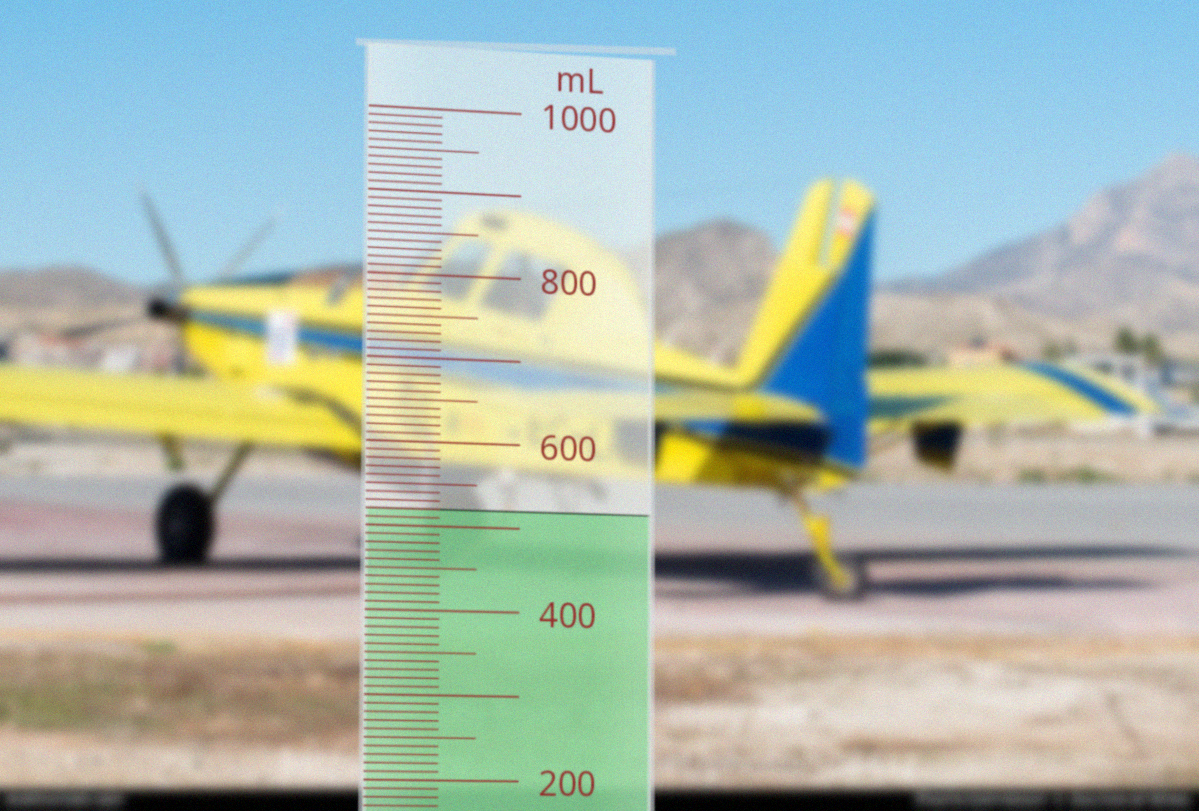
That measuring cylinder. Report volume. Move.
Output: 520 mL
